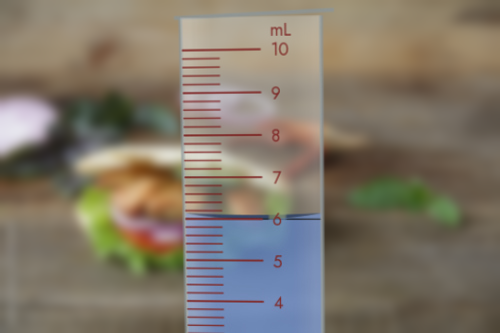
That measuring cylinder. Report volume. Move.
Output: 6 mL
